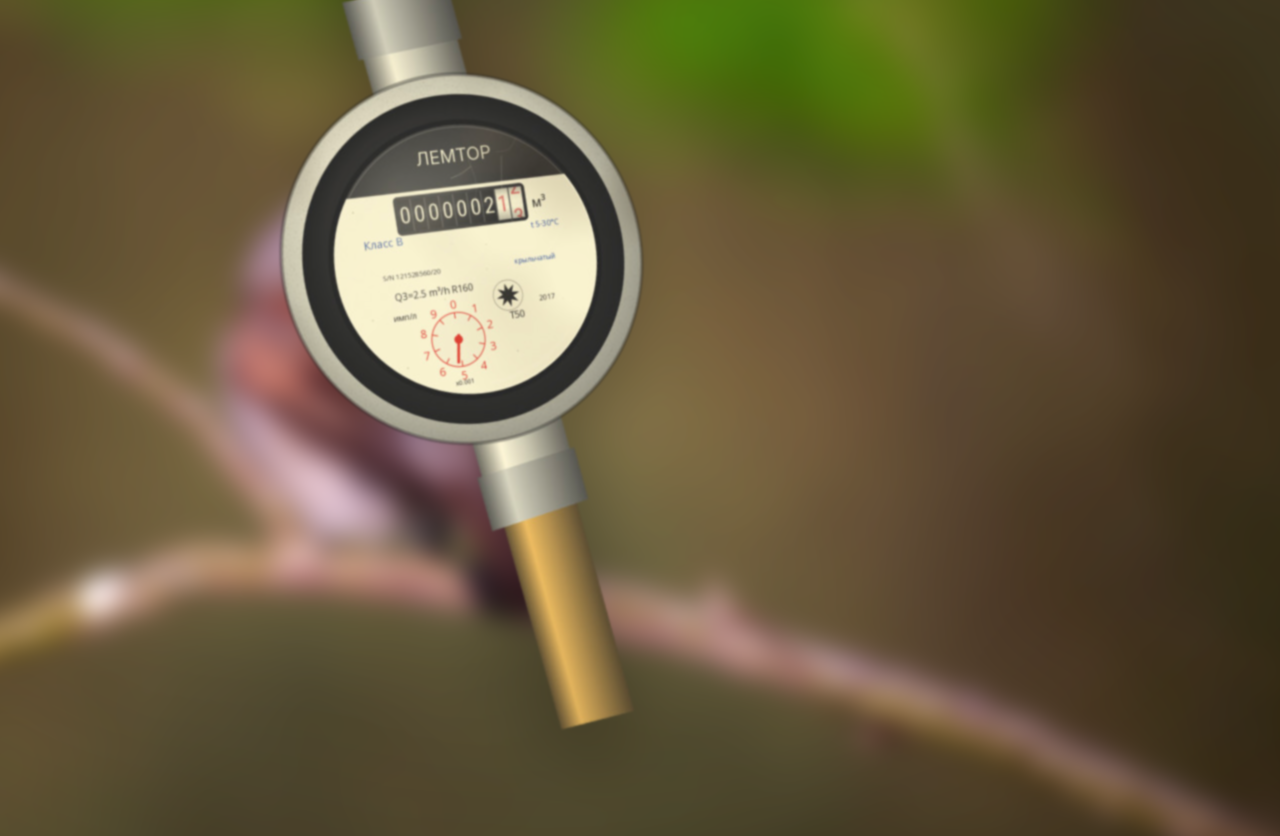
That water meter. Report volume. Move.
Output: 2.125 m³
